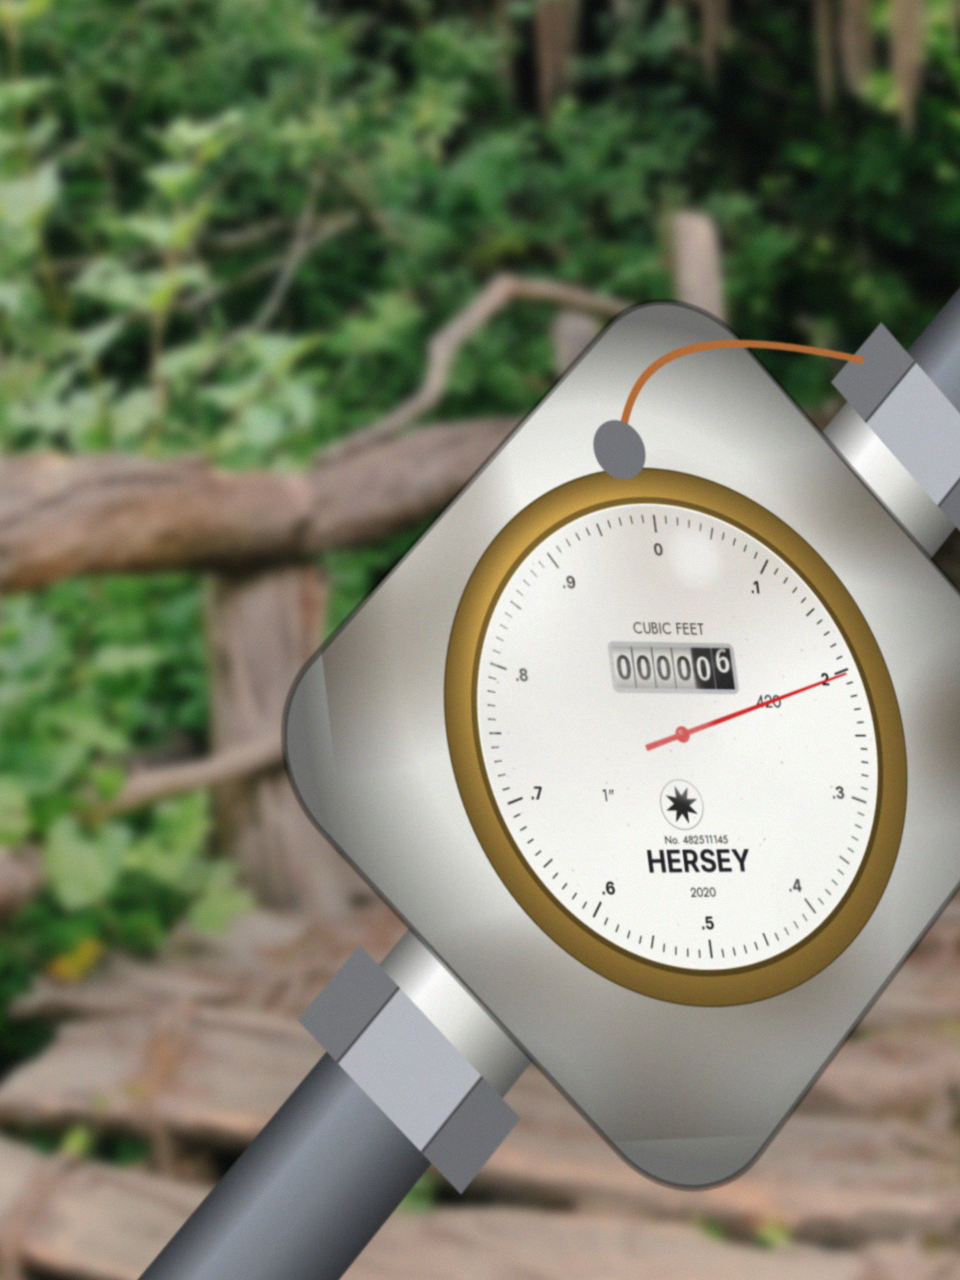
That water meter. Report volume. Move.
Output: 6.20 ft³
